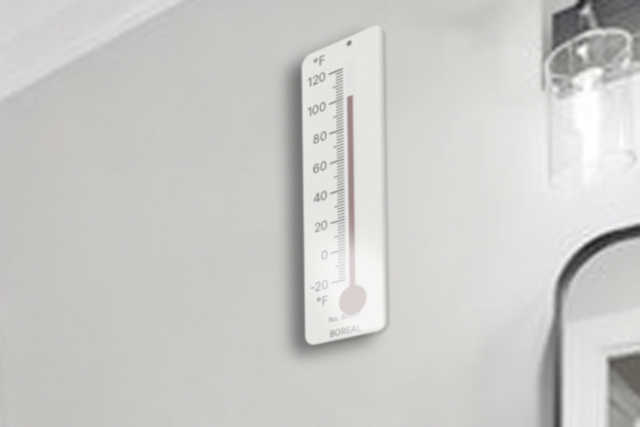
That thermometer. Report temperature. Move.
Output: 100 °F
